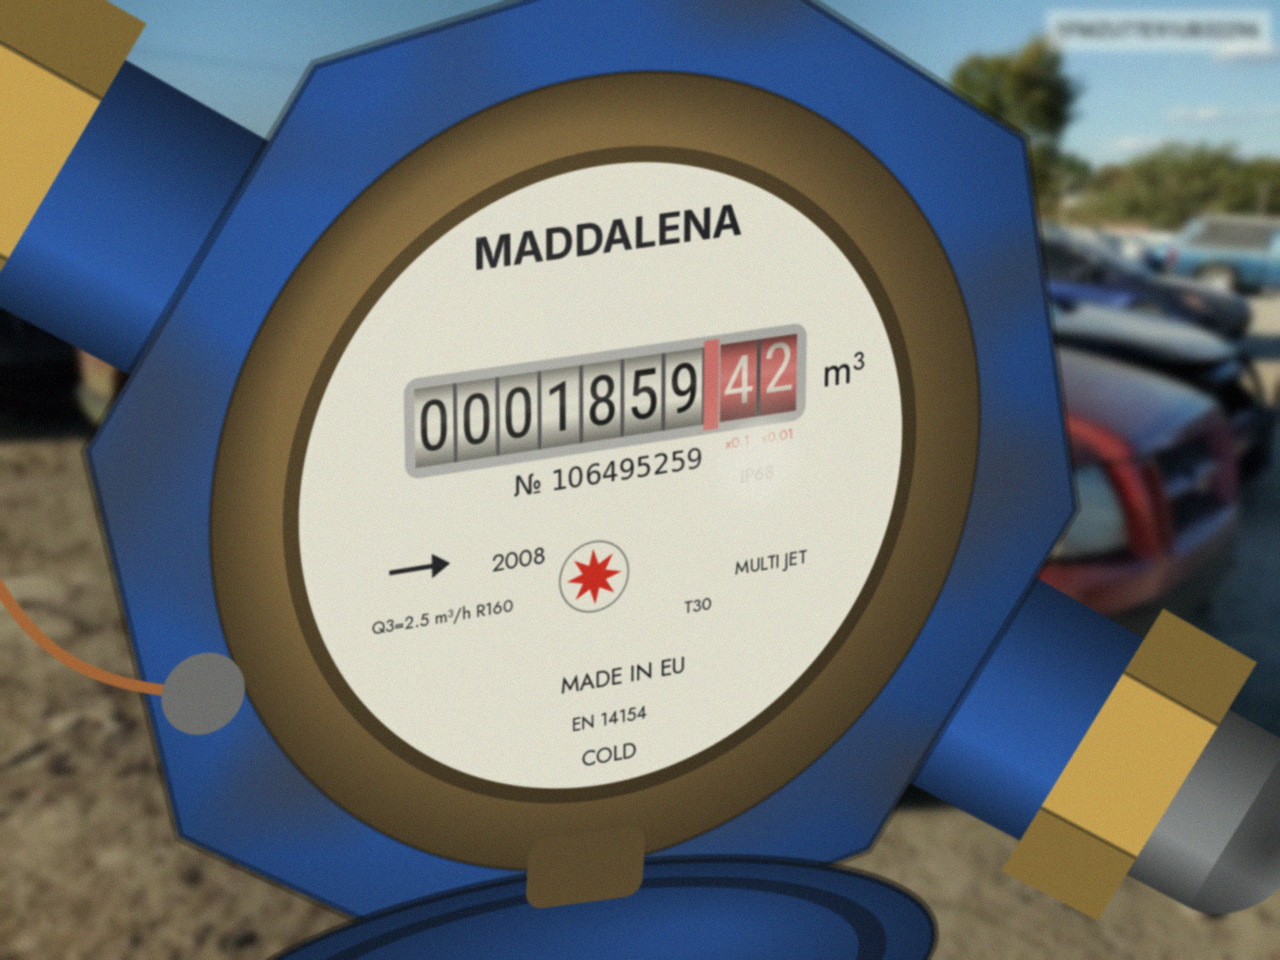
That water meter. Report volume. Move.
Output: 1859.42 m³
